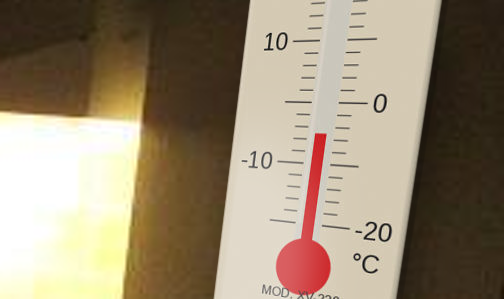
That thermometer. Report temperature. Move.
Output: -5 °C
